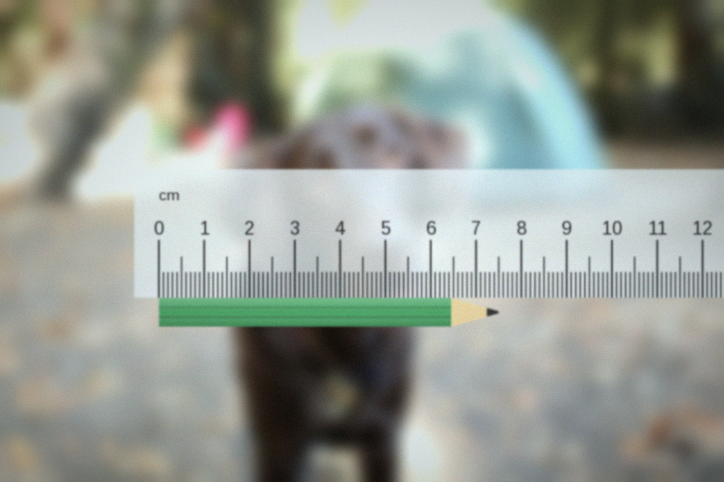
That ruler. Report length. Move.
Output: 7.5 cm
